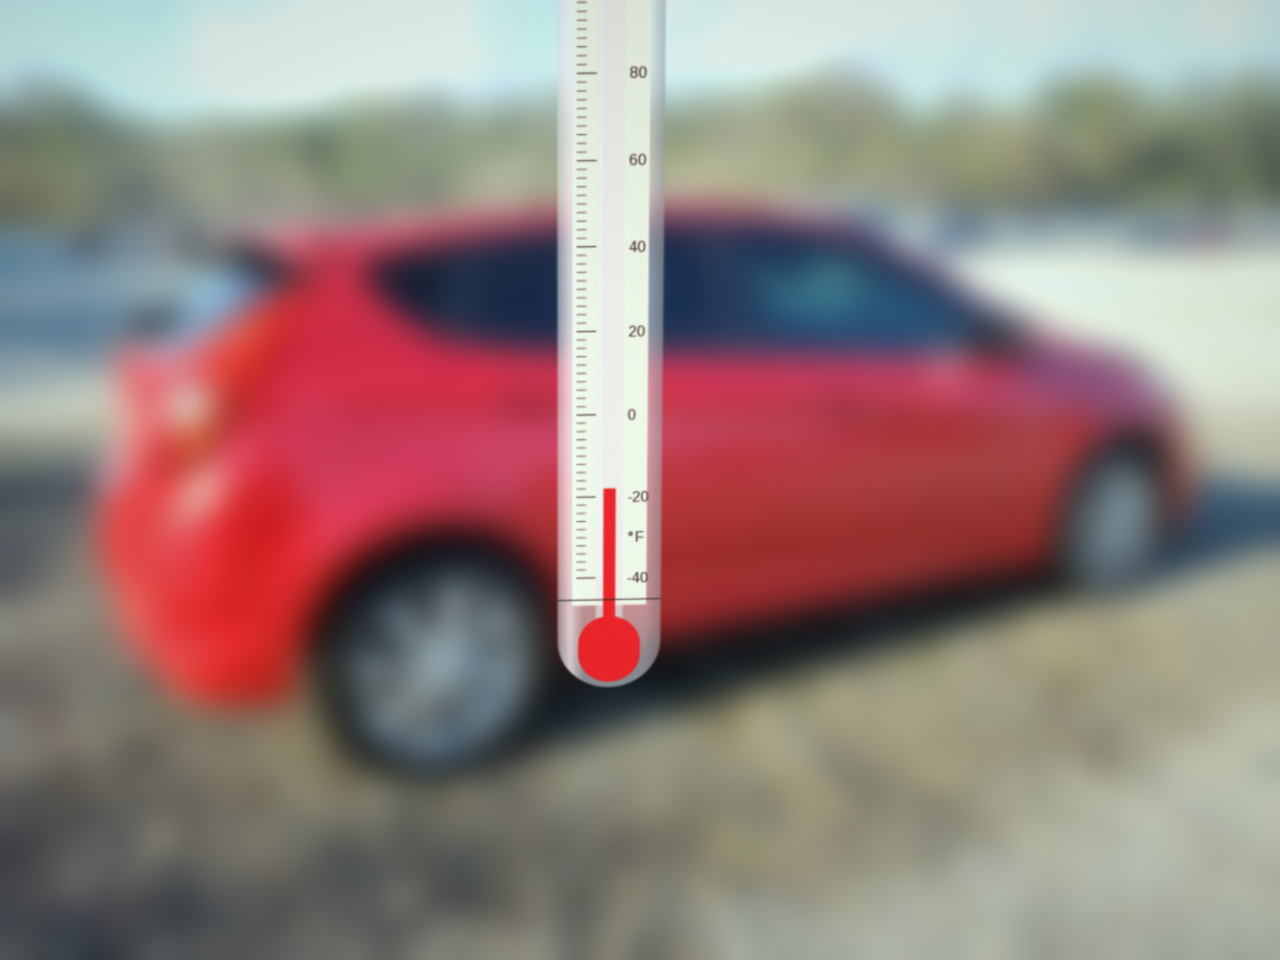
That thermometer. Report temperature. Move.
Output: -18 °F
